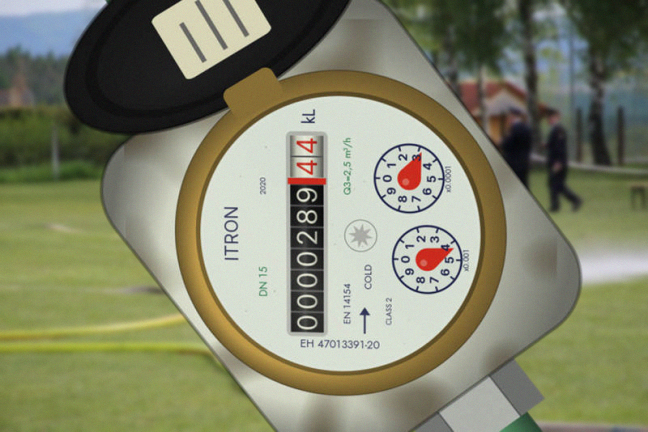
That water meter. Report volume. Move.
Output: 289.4443 kL
